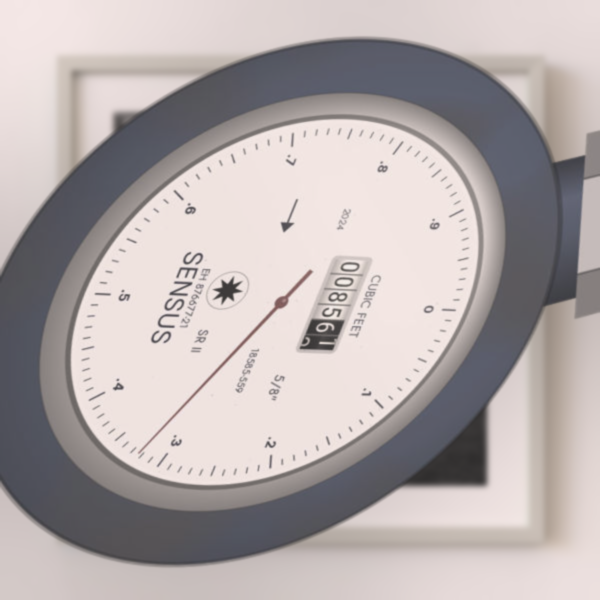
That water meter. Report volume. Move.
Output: 8561.32 ft³
